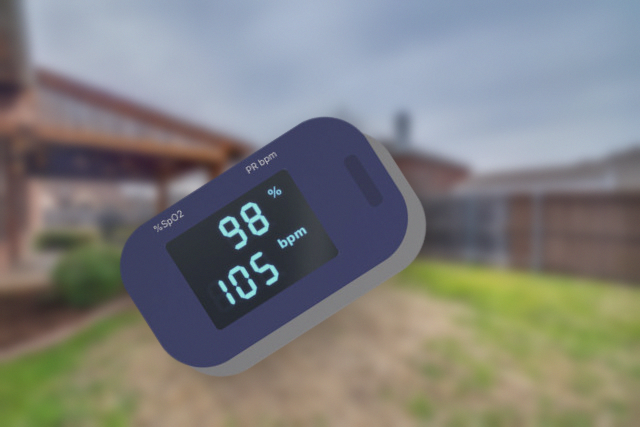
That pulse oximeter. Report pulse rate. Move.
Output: 105 bpm
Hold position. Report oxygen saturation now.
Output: 98 %
